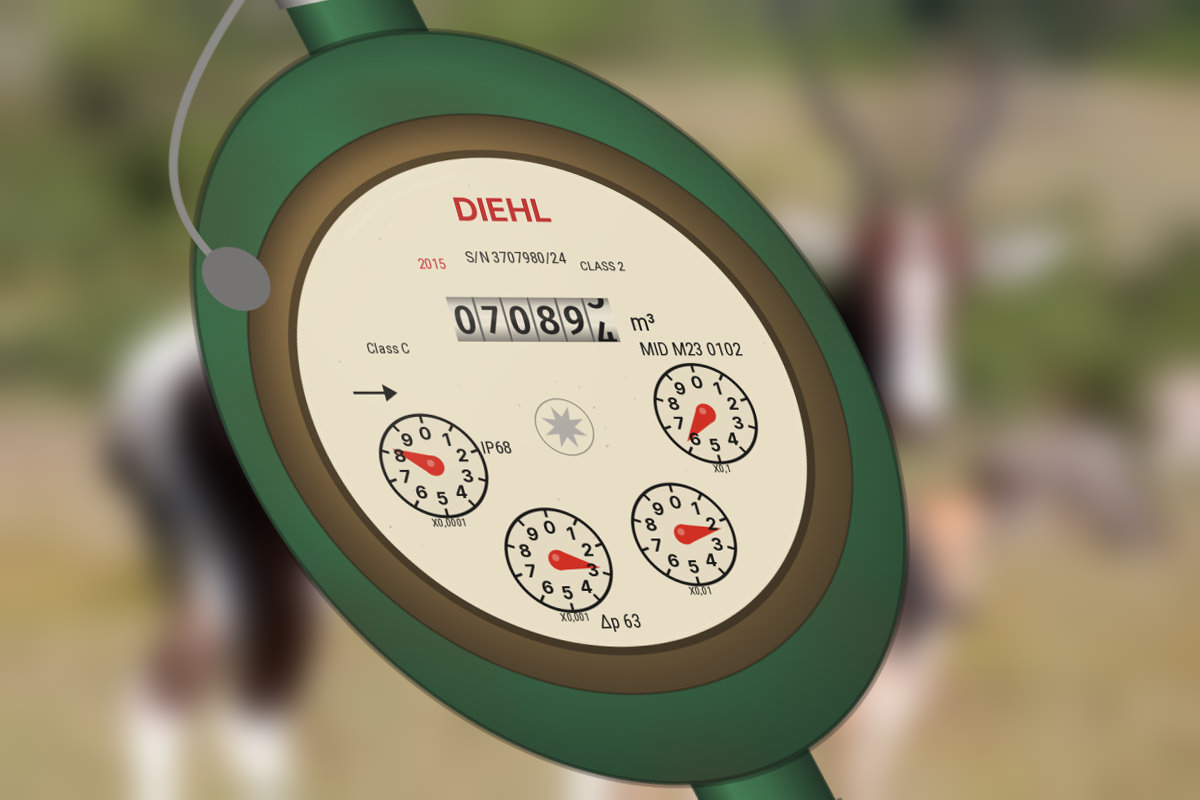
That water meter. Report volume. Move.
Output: 70893.6228 m³
